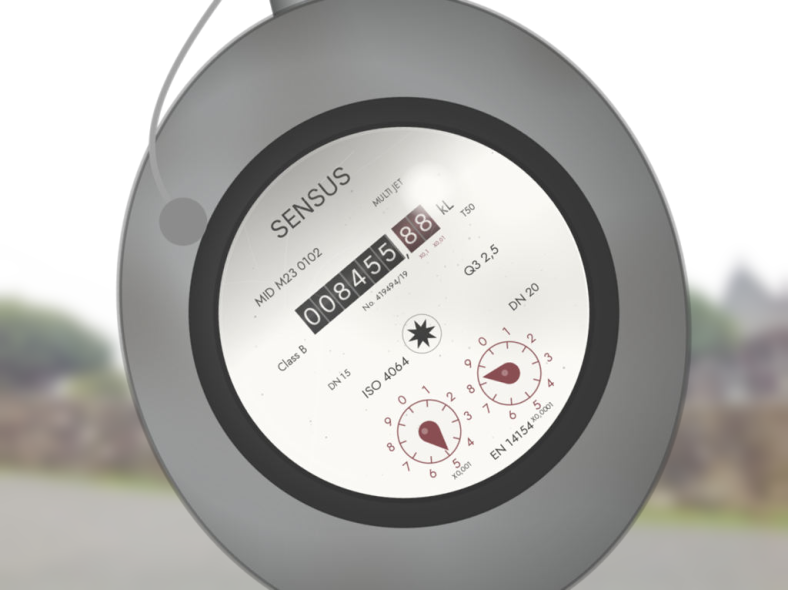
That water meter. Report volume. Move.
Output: 8455.8848 kL
